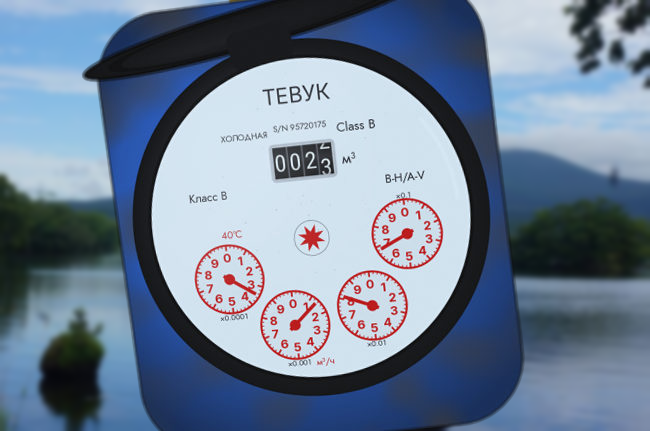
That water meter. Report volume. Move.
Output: 22.6813 m³
